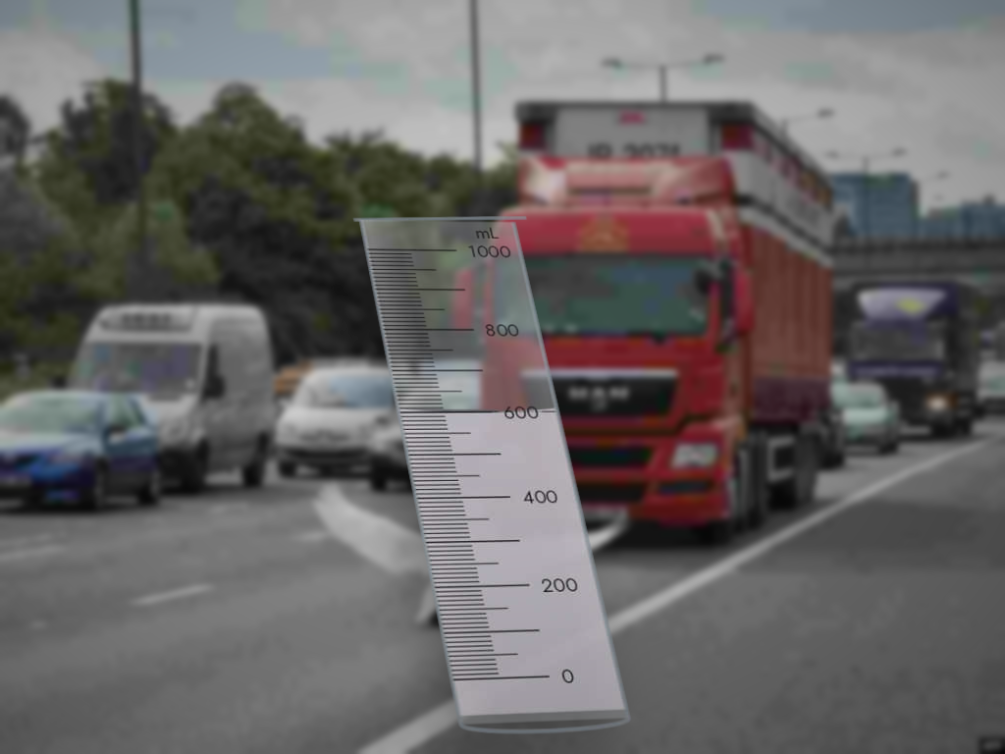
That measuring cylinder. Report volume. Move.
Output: 600 mL
